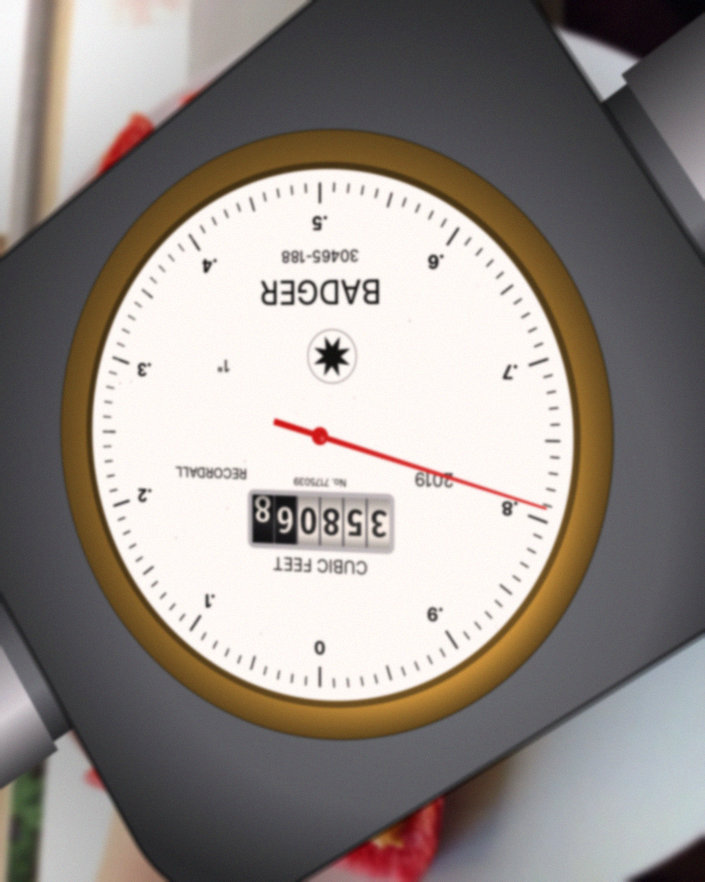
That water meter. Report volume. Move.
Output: 358067.79 ft³
